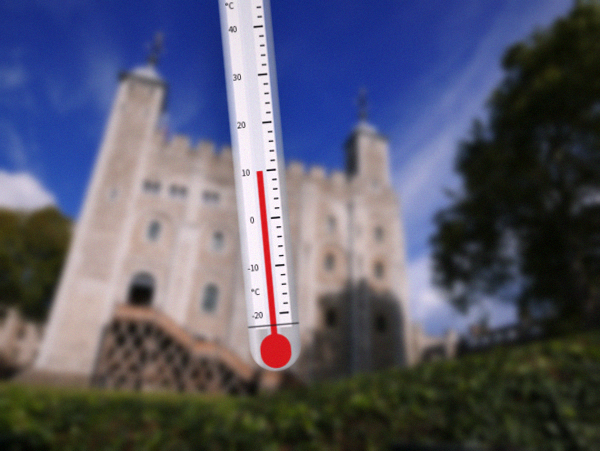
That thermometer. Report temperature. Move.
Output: 10 °C
